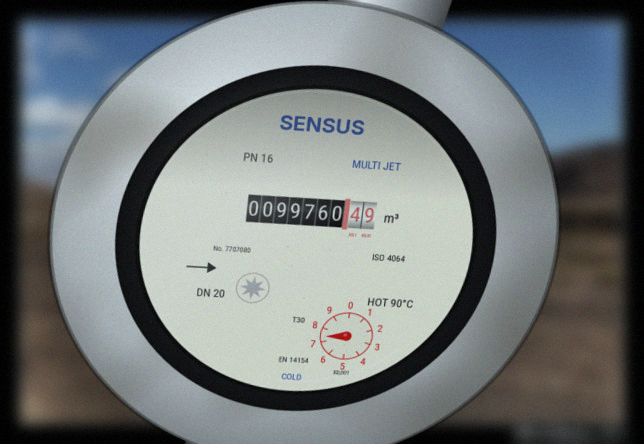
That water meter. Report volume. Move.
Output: 99760.497 m³
